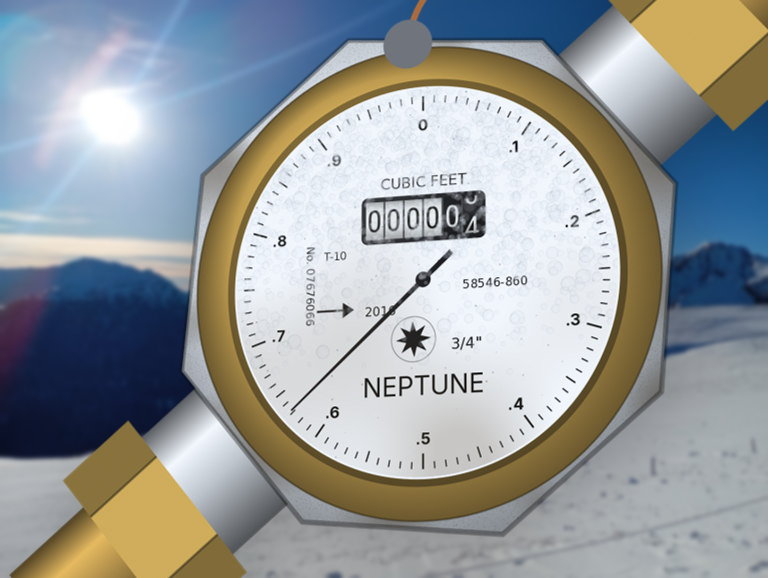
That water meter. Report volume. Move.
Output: 3.63 ft³
